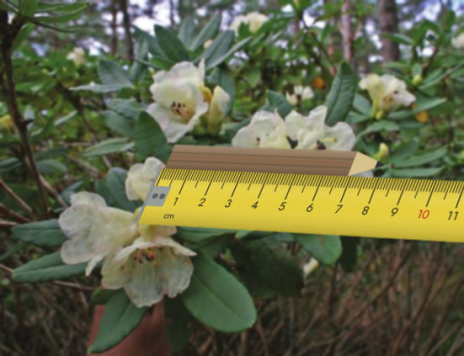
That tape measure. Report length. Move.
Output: 8 cm
